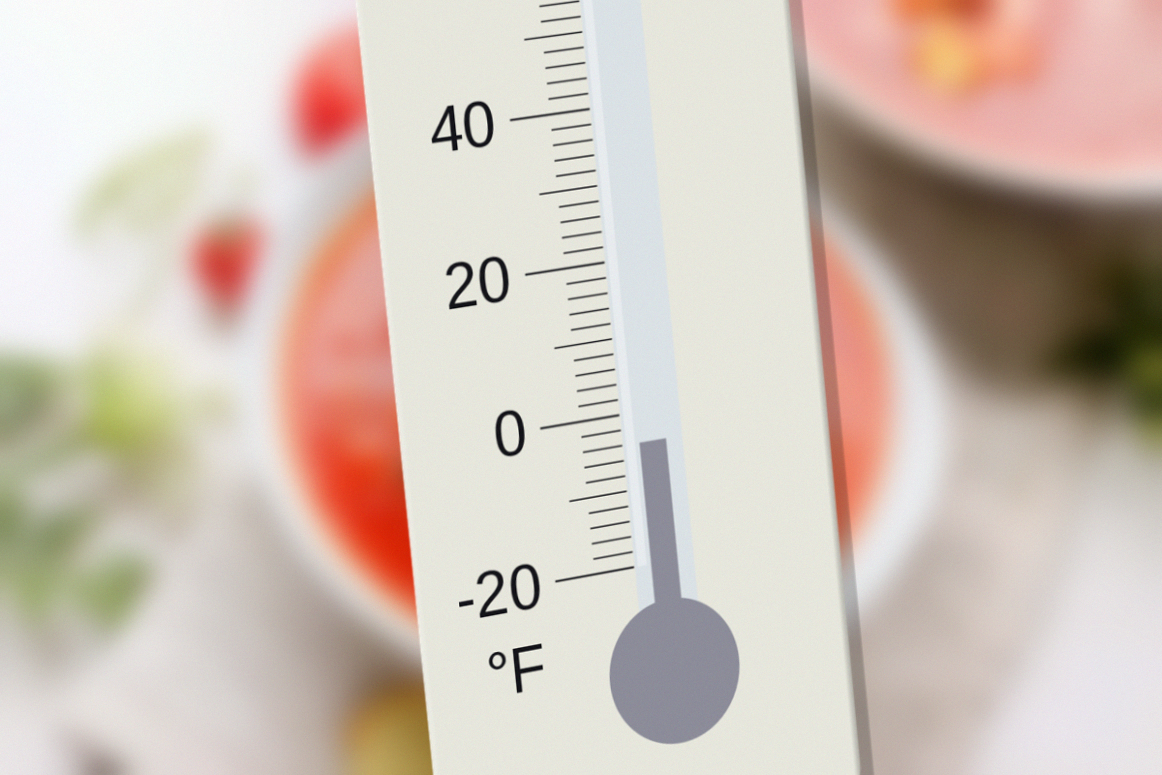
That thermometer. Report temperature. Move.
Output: -4 °F
